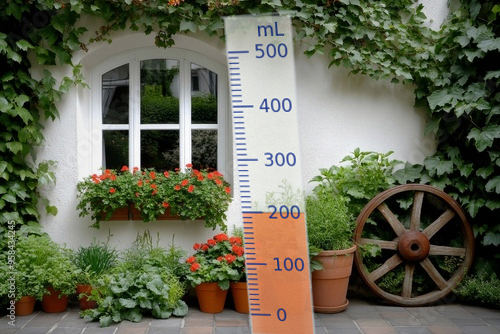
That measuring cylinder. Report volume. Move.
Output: 200 mL
